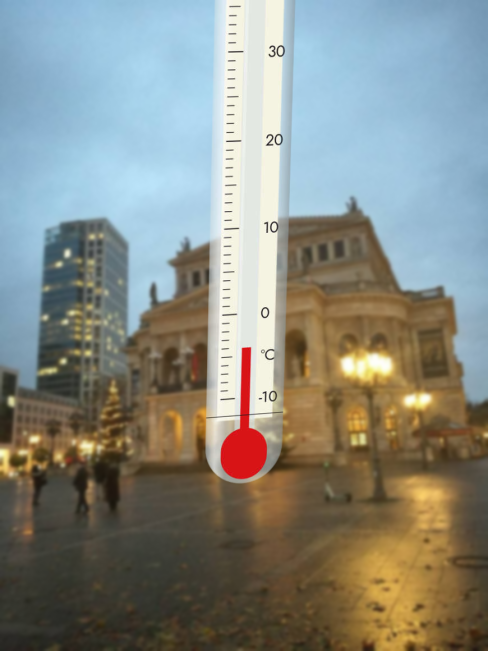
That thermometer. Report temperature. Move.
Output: -4 °C
